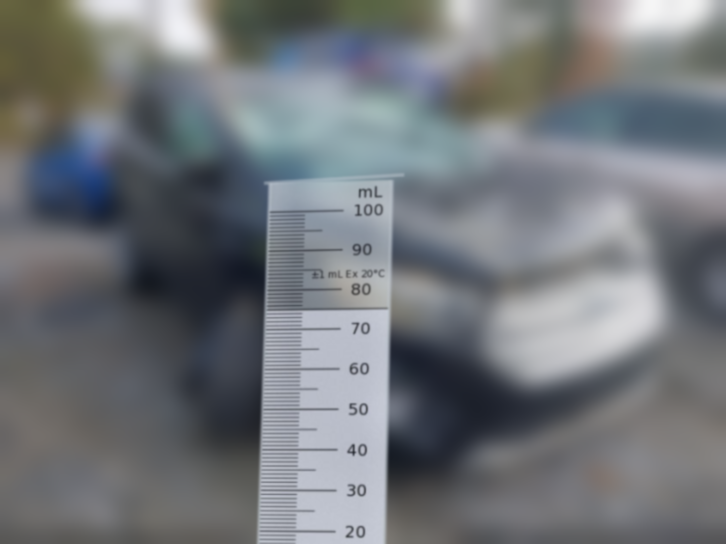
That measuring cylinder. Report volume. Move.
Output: 75 mL
